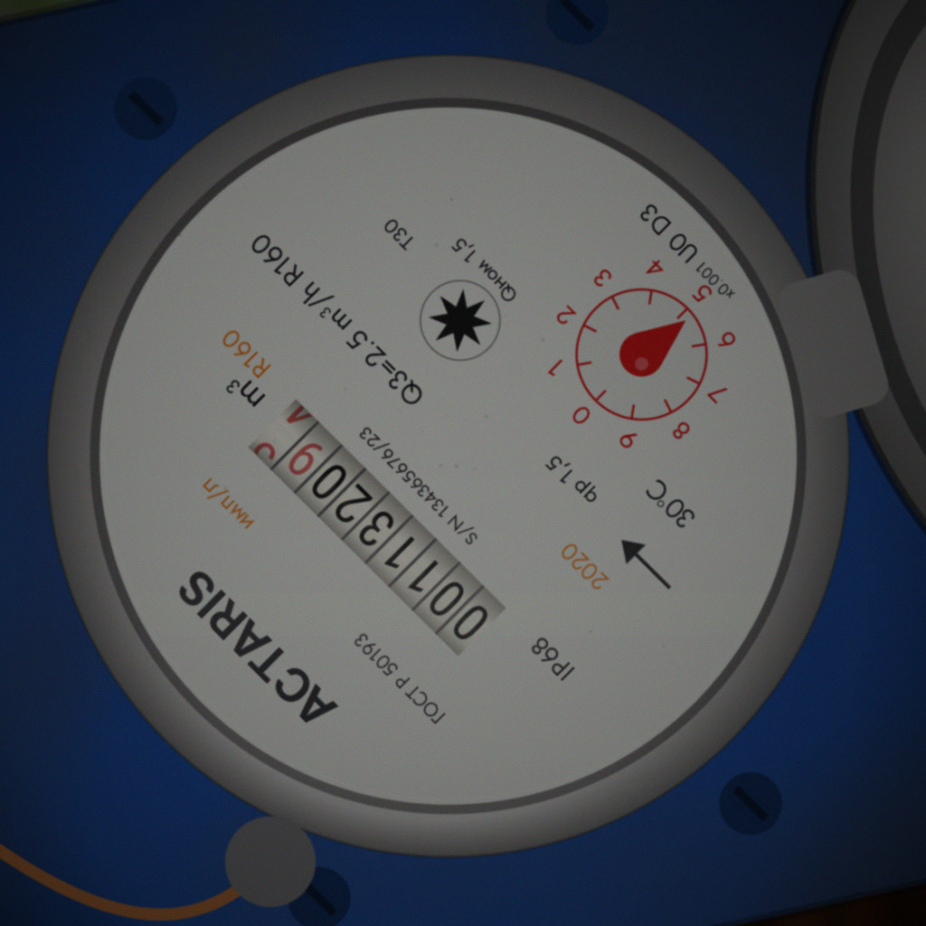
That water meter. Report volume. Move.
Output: 11320.935 m³
